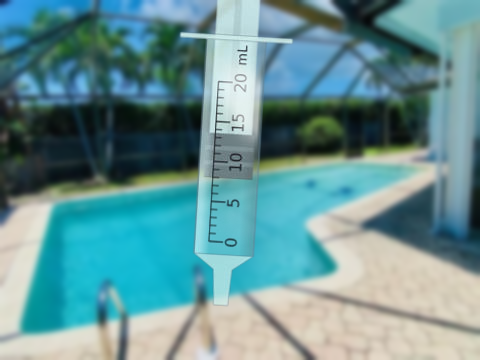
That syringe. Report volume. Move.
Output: 8 mL
